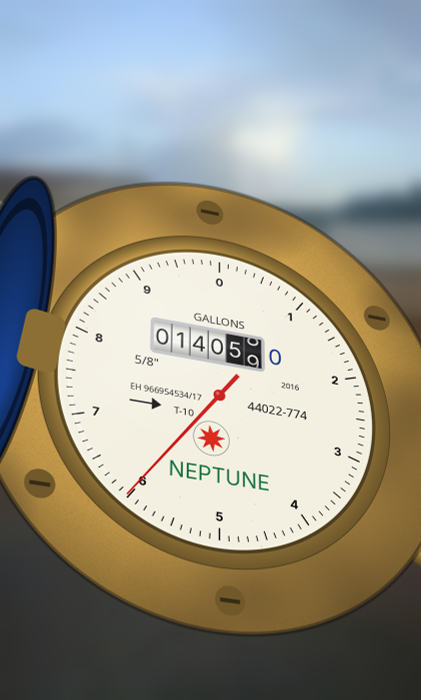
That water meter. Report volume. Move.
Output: 140586.0 gal
